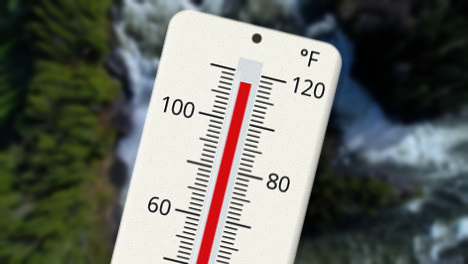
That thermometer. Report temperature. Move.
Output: 116 °F
